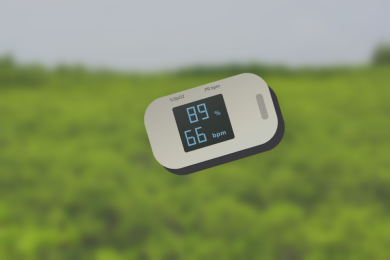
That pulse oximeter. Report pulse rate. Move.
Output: 66 bpm
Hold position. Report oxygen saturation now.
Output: 89 %
